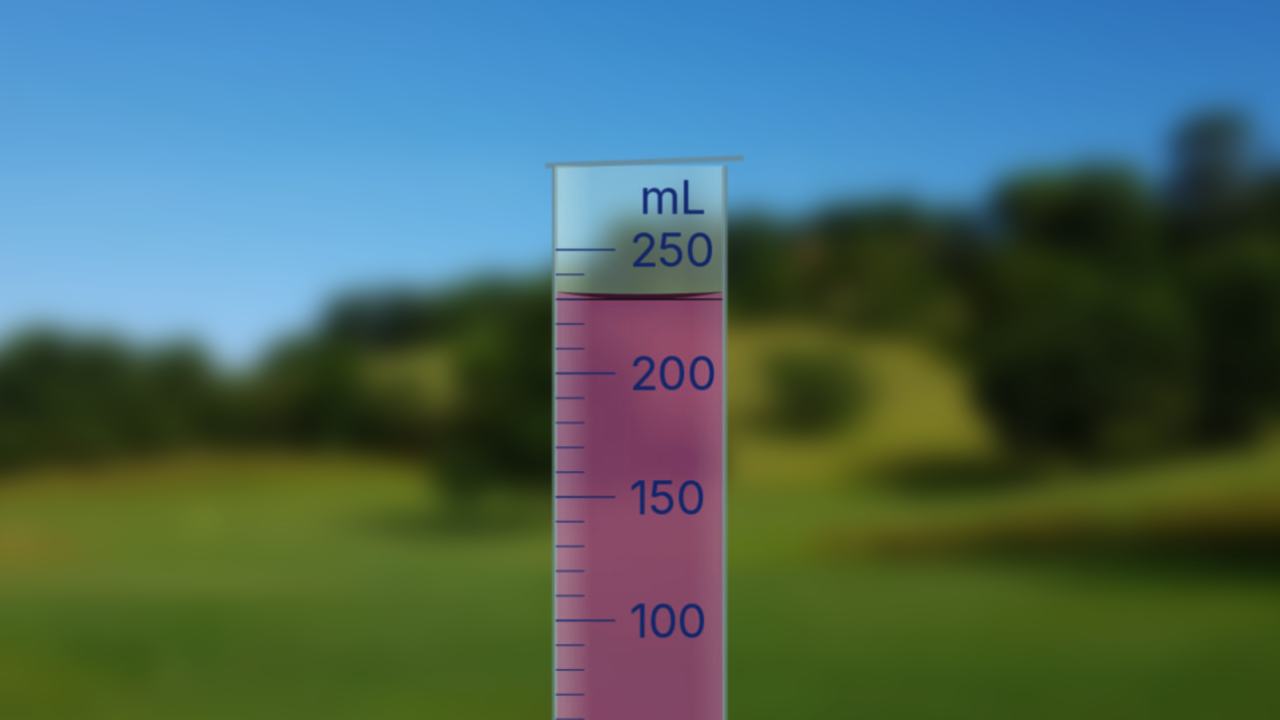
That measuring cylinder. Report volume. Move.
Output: 230 mL
